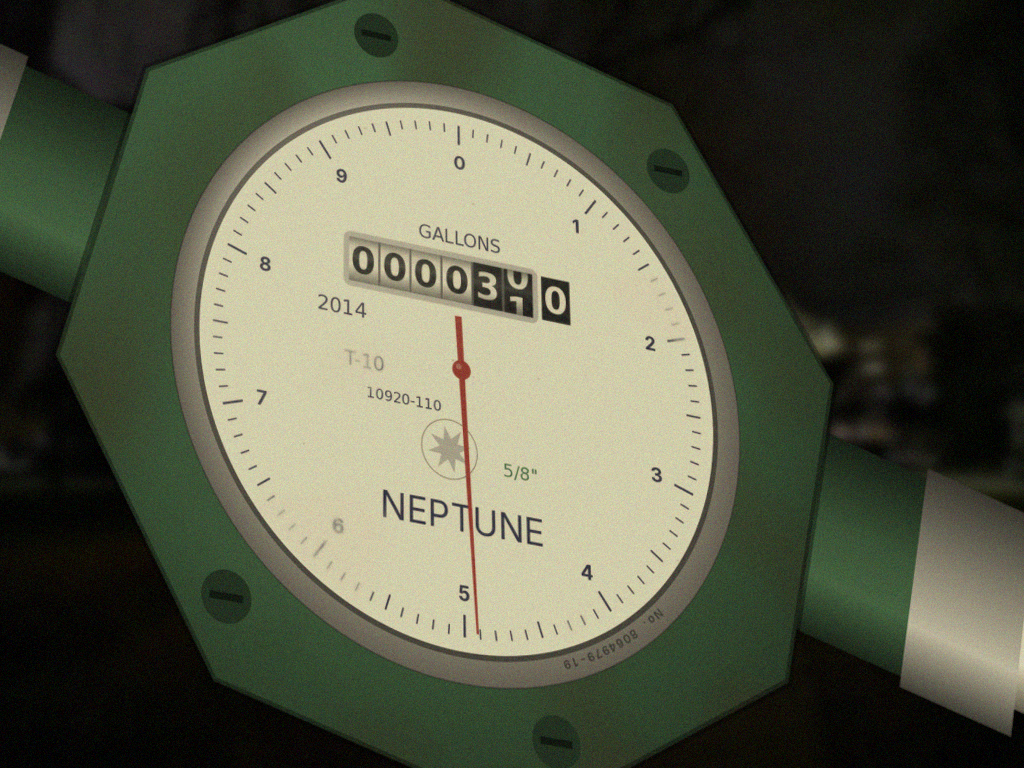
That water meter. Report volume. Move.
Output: 304.9 gal
